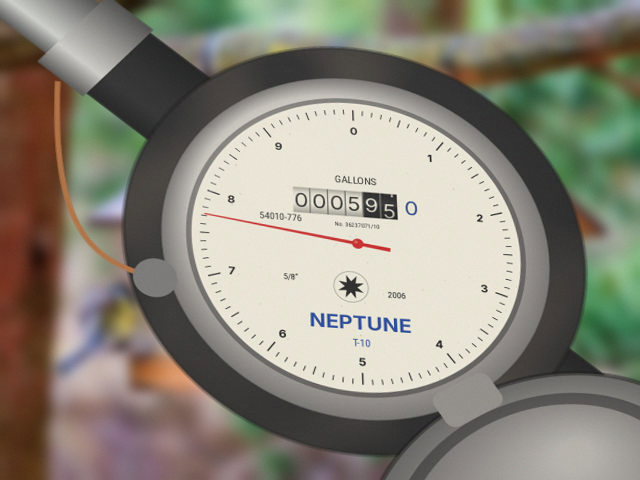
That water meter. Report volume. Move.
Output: 5947.7 gal
